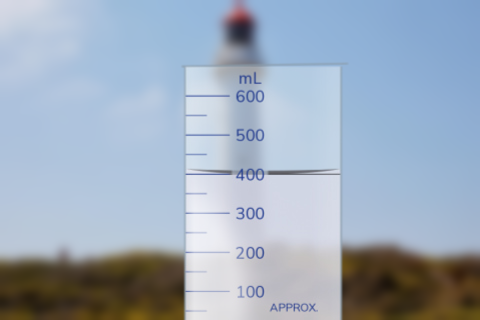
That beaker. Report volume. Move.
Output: 400 mL
